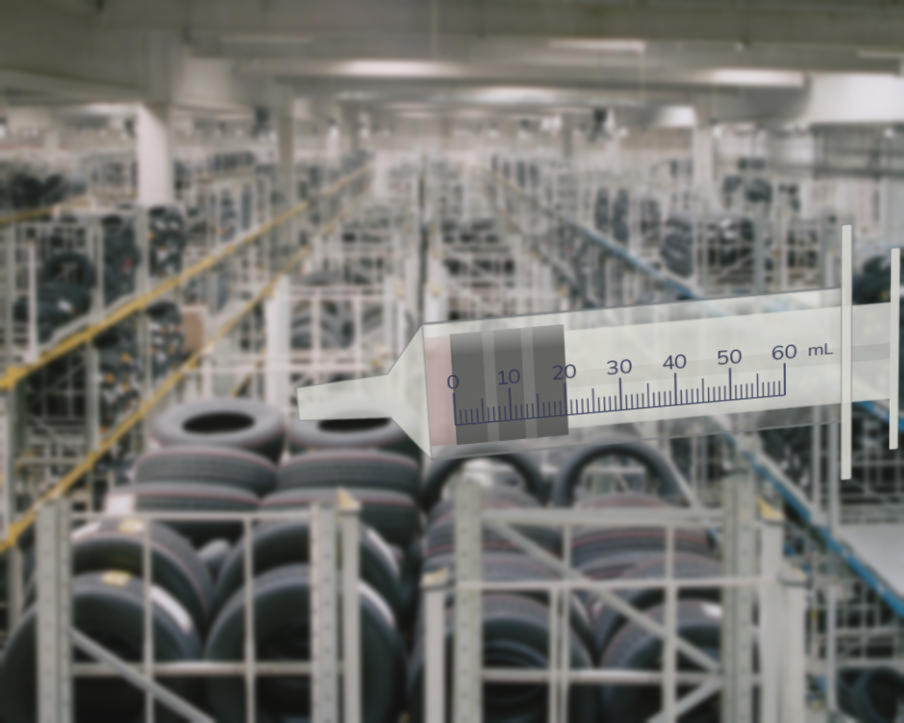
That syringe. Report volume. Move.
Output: 0 mL
